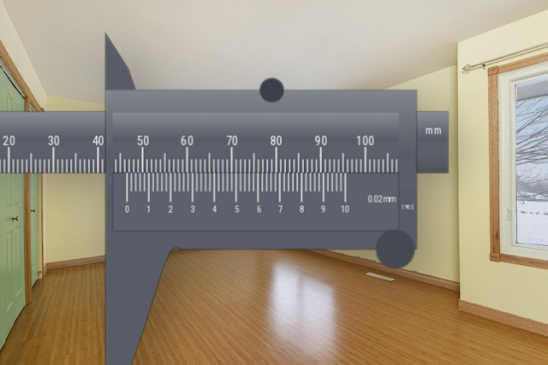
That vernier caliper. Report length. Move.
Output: 46.5 mm
